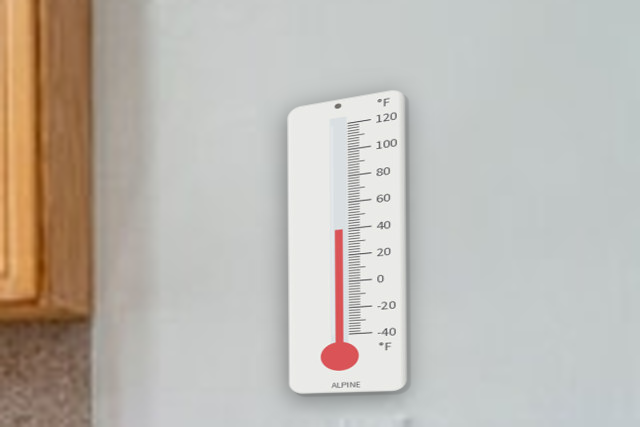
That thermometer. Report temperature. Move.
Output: 40 °F
